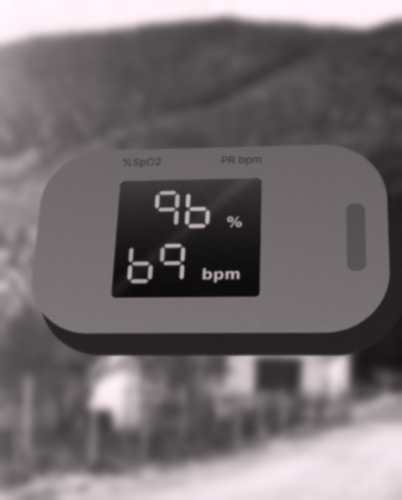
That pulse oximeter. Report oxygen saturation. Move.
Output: 96 %
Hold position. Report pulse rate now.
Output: 69 bpm
